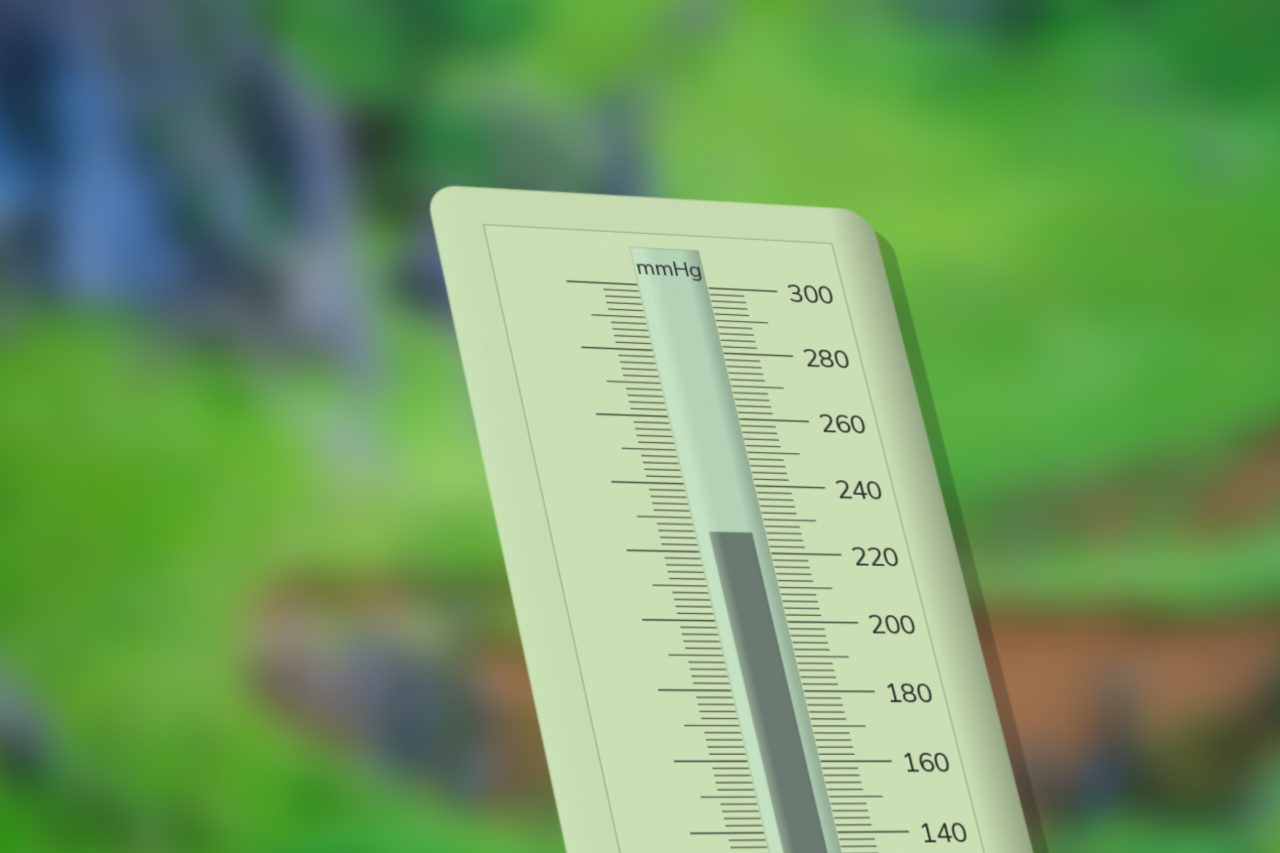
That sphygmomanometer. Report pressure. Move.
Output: 226 mmHg
